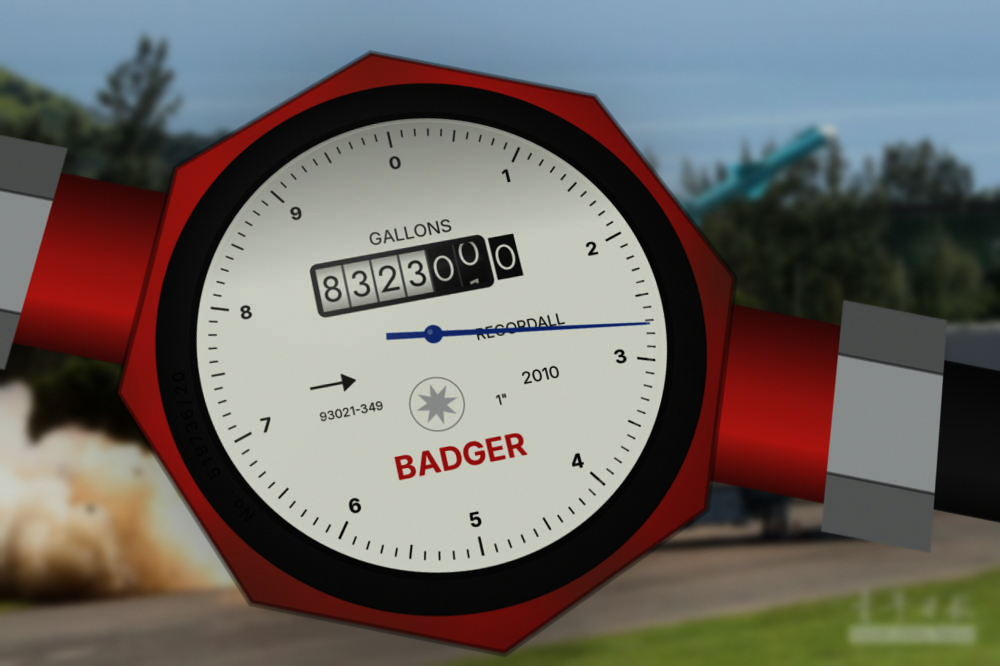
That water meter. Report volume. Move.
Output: 8323002.7 gal
